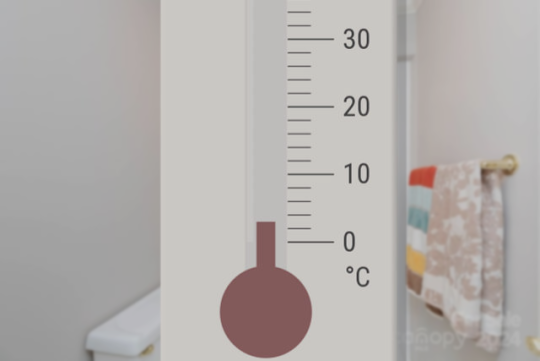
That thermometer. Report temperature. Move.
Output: 3 °C
